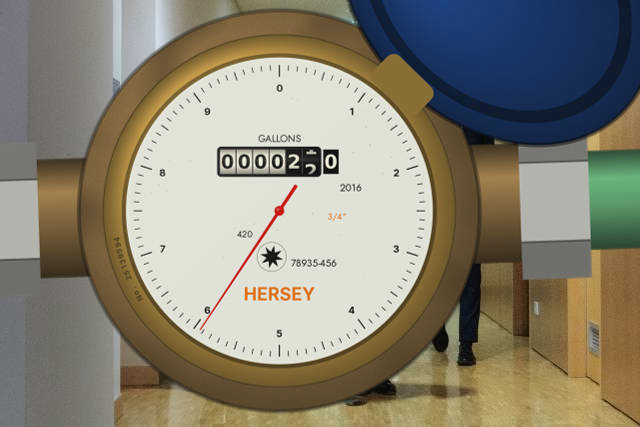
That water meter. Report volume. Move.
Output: 215.9 gal
